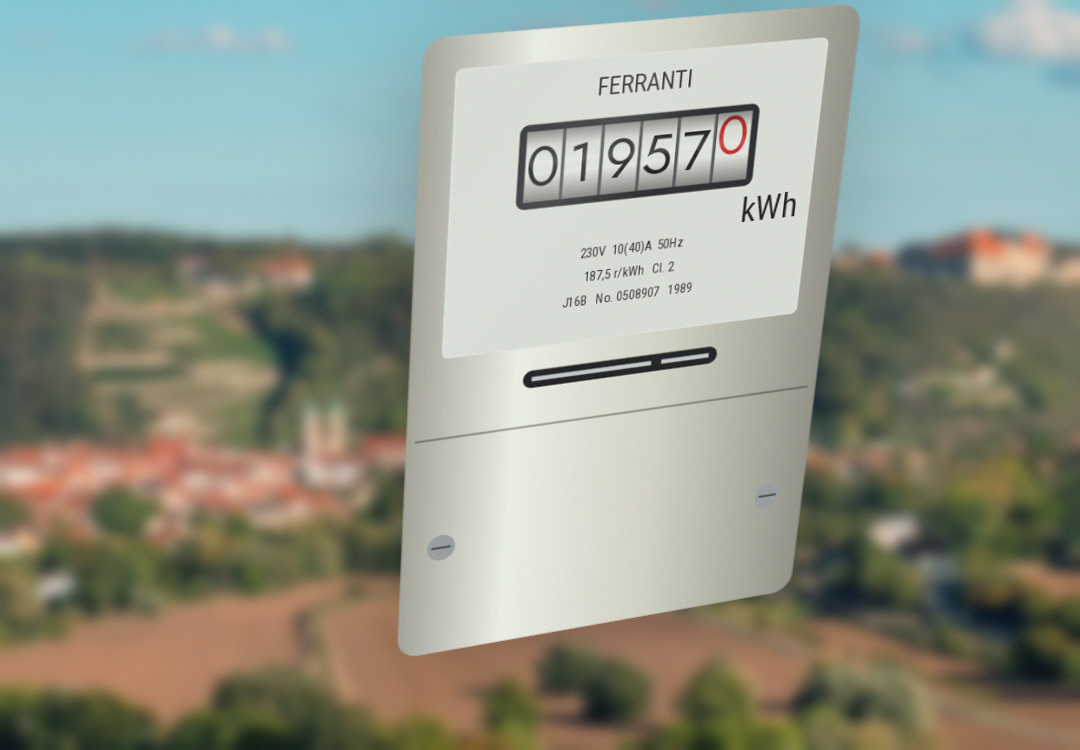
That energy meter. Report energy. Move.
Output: 1957.0 kWh
